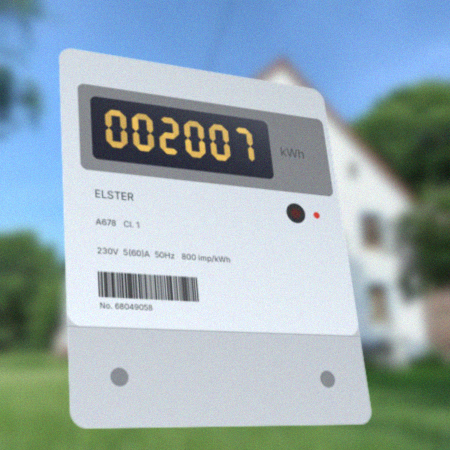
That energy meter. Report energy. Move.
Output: 2007 kWh
